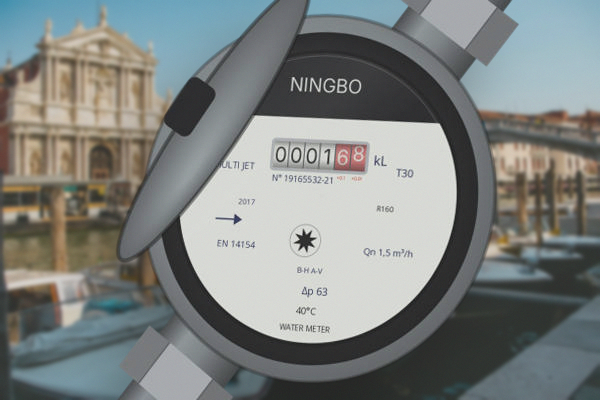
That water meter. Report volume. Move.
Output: 1.68 kL
